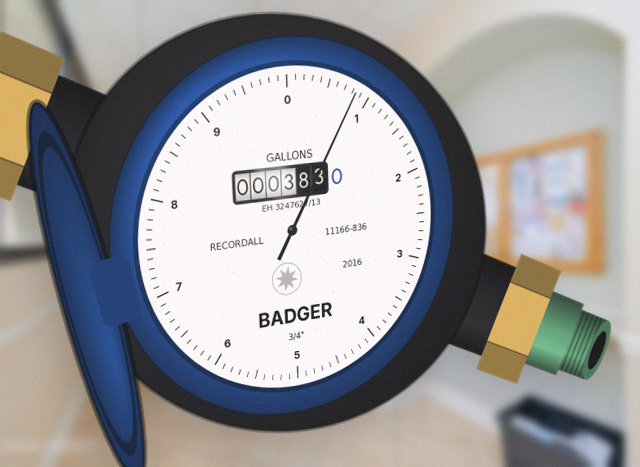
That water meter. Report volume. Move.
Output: 3830.8 gal
